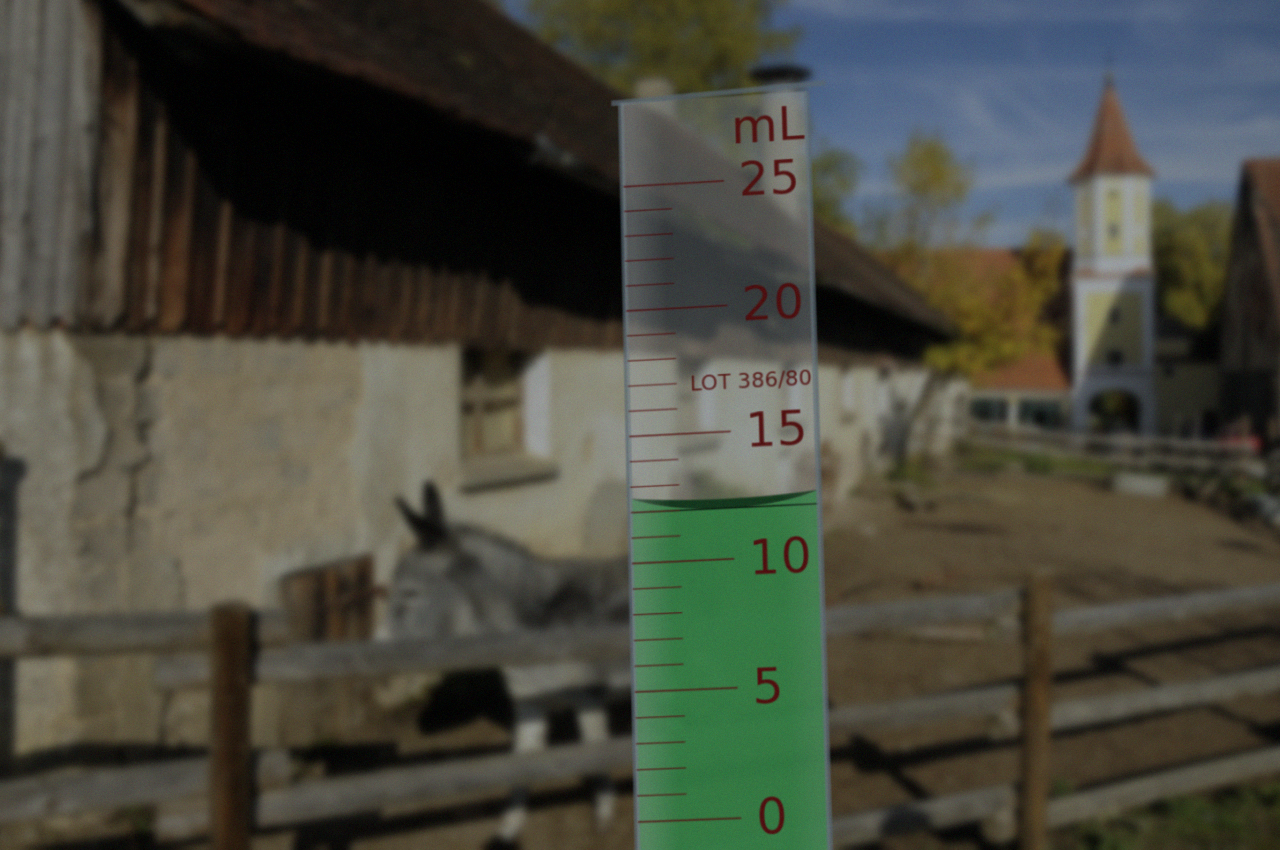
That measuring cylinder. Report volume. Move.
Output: 12 mL
